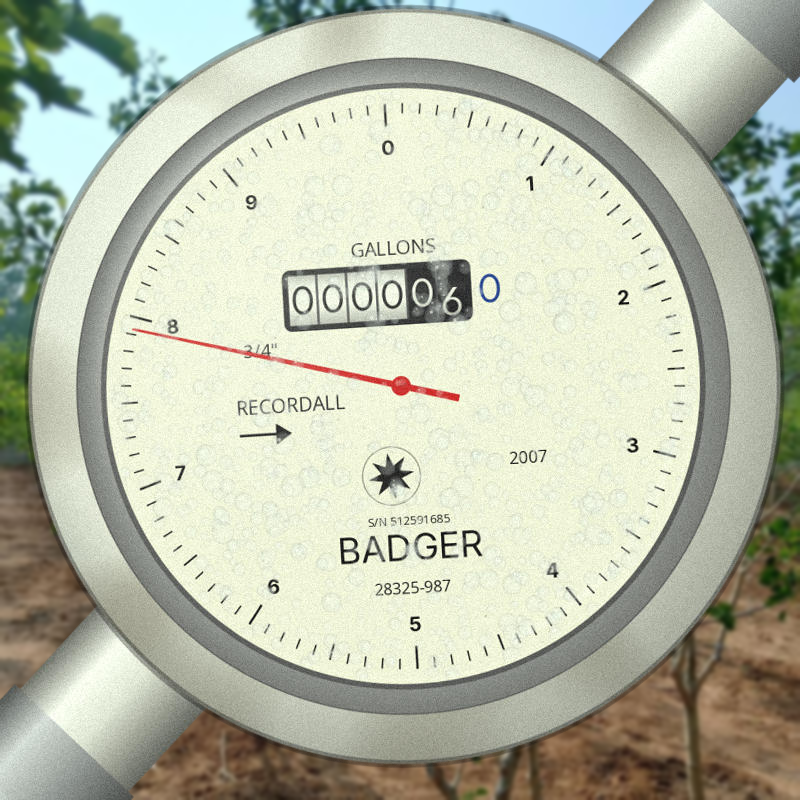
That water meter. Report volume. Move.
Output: 57.9 gal
